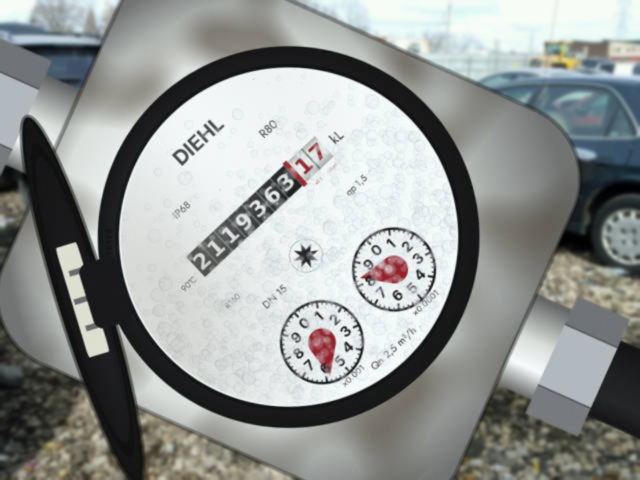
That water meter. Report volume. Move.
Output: 2119363.1758 kL
